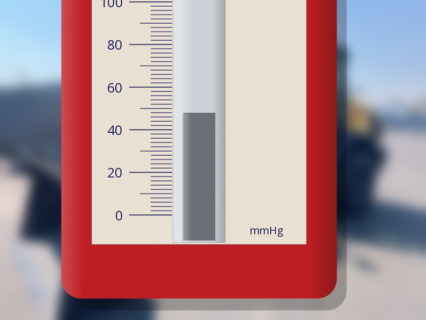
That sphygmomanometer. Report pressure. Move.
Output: 48 mmHg
